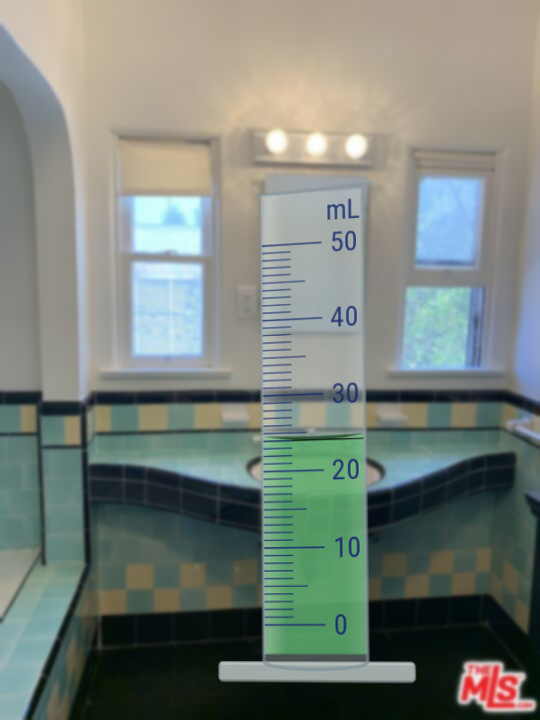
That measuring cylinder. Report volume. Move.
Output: 24 mL
